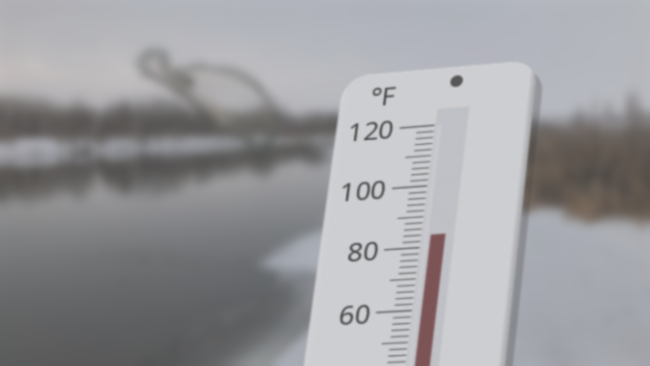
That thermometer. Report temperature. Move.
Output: 84 °F
